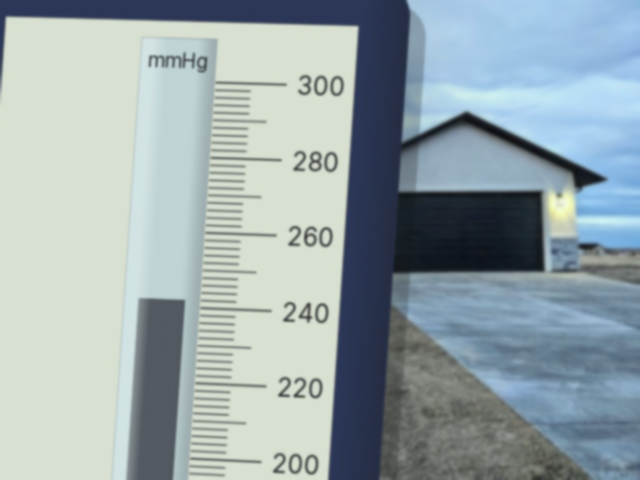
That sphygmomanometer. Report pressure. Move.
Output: 242 mmHg
